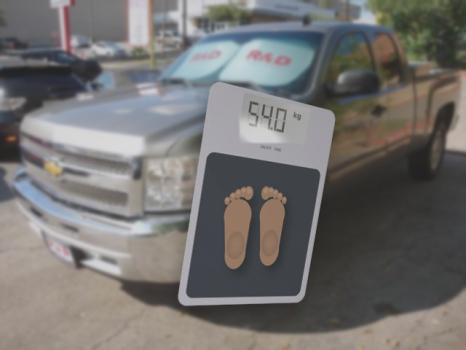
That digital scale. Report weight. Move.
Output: 54.0 kg
